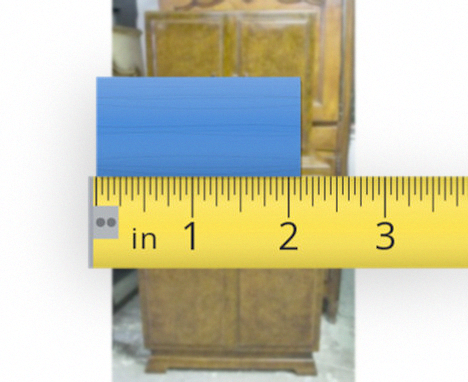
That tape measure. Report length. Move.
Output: 2.125 in
